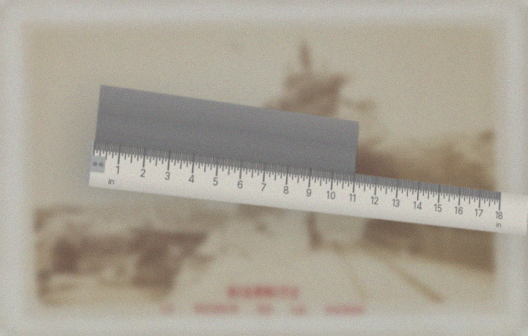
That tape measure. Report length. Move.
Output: 11 in
